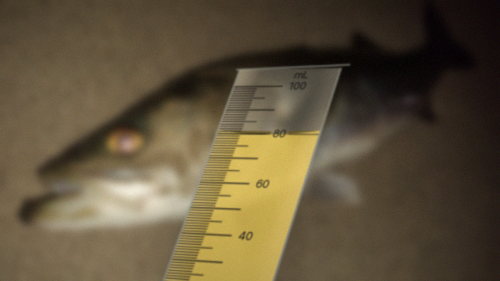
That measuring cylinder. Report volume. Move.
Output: 80 mL
